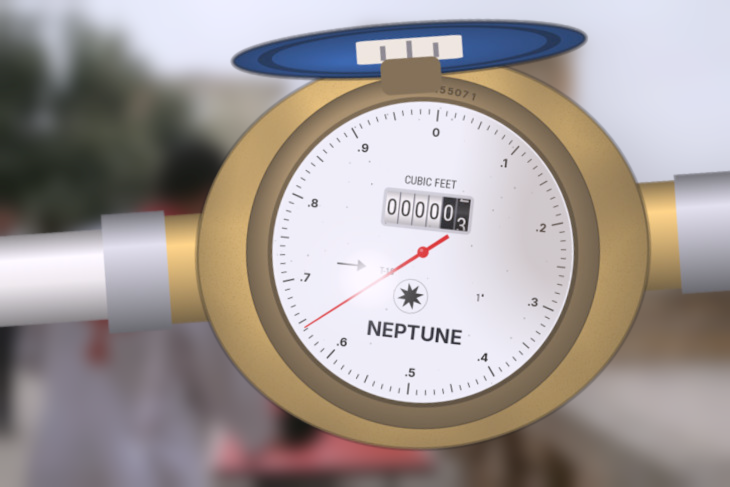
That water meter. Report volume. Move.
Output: 2.64 ft³
